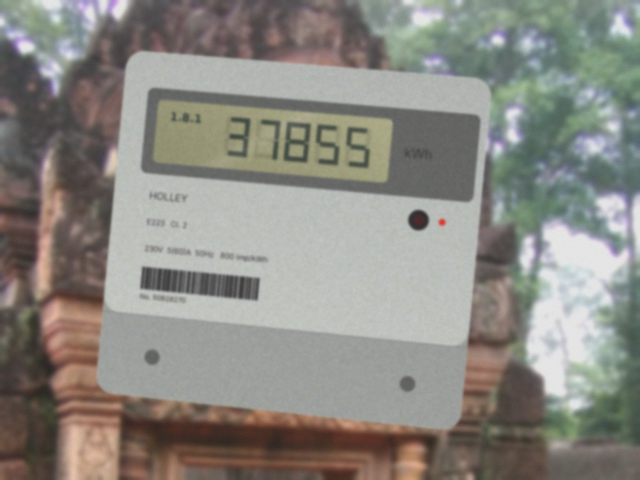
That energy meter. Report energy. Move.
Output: 37855 kWh
